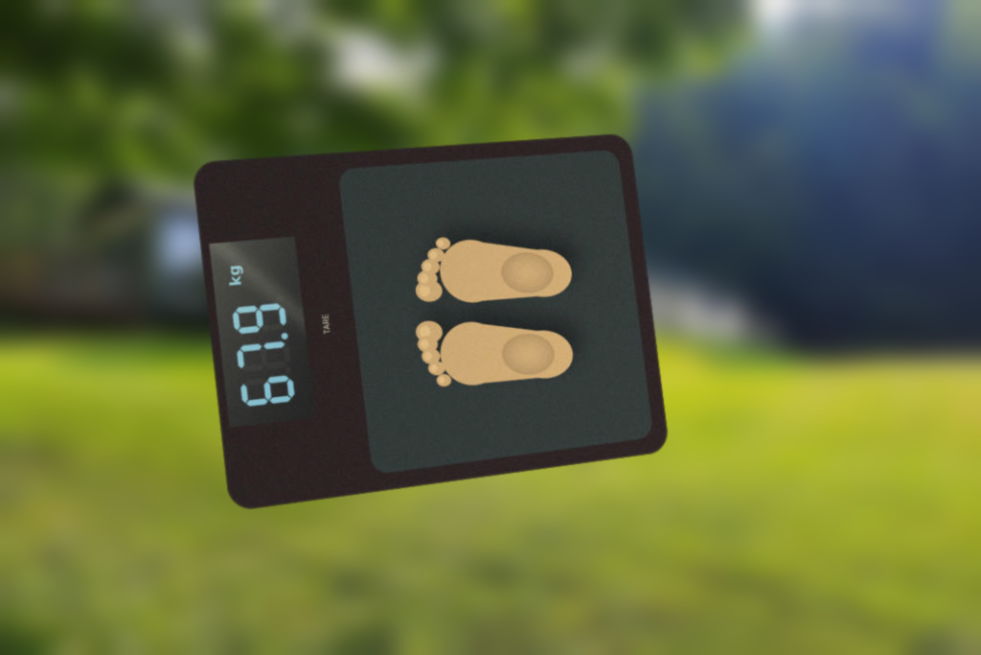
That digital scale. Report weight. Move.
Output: 67.9 kg
